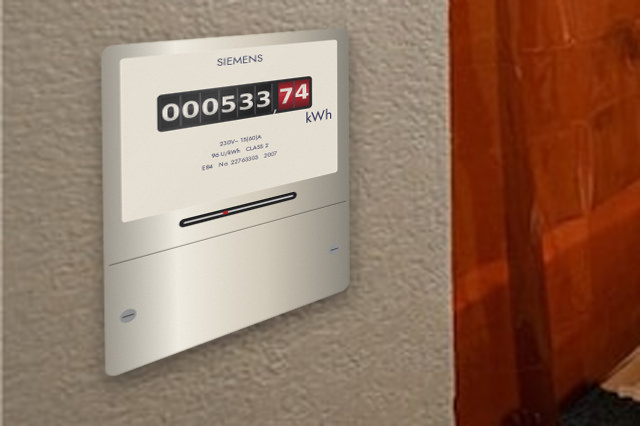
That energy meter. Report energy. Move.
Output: 533.74 kWh
